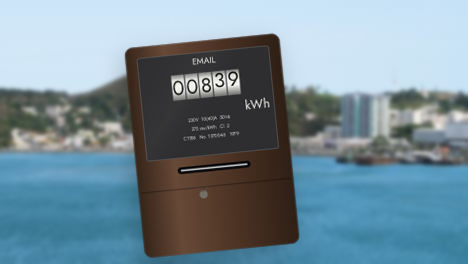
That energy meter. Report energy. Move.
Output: 839 kWh
